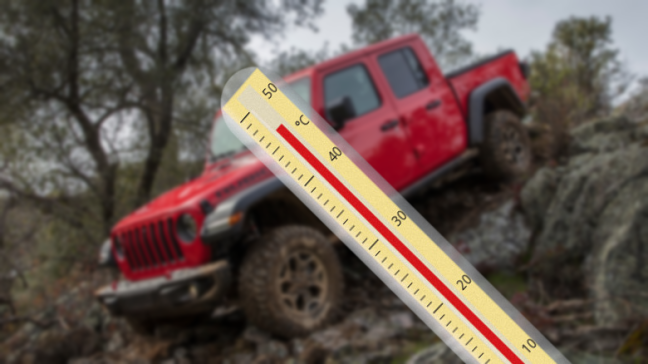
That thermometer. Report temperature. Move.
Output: 46.5 °C
